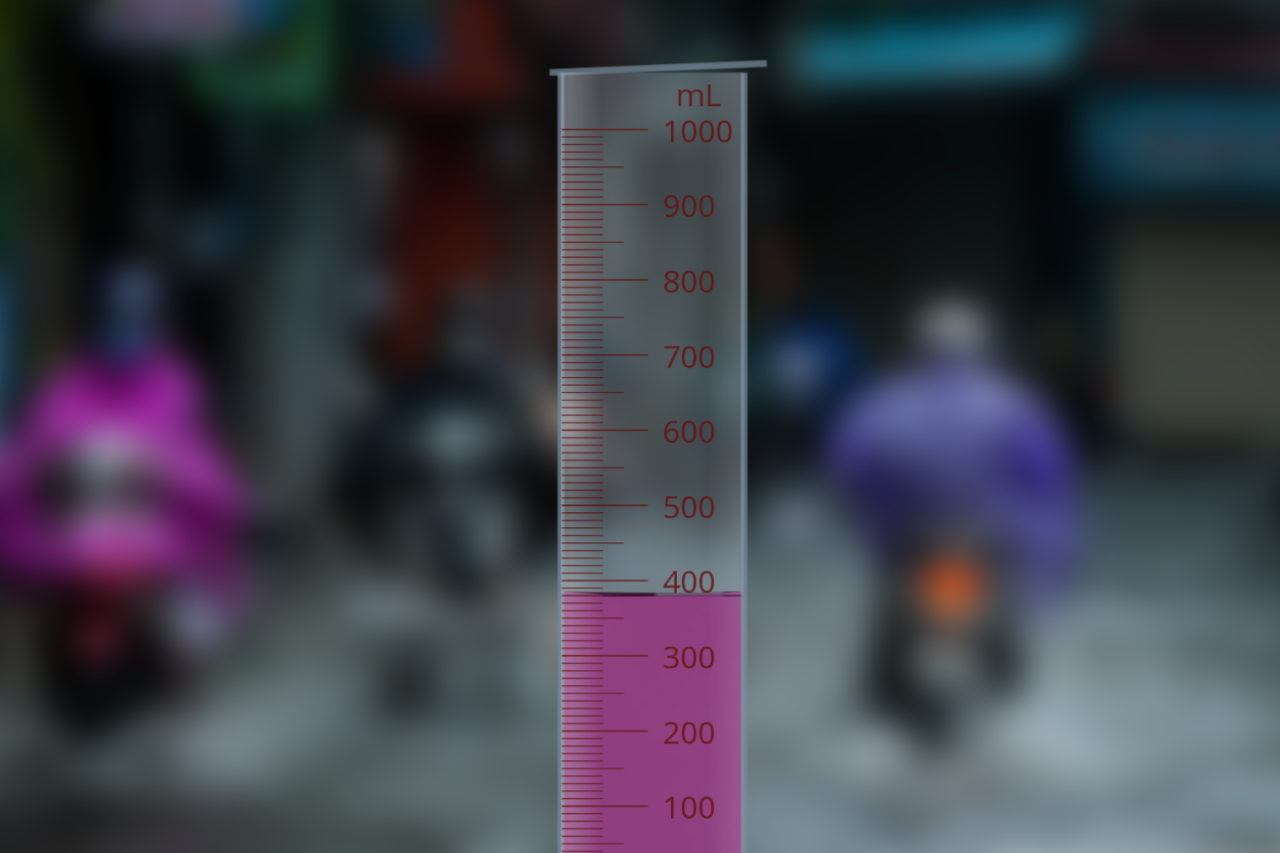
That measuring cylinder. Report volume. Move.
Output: 380 mL
